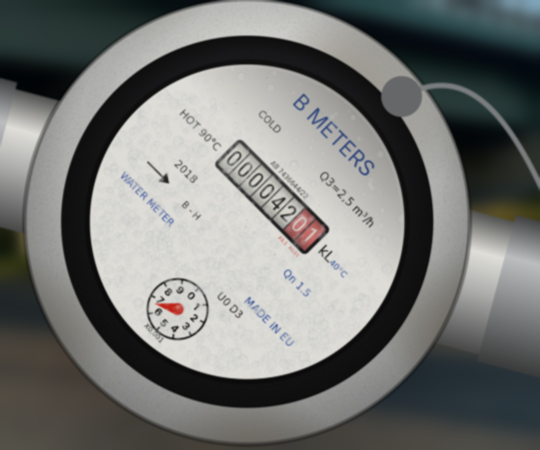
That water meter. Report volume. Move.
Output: 42.016 kL
